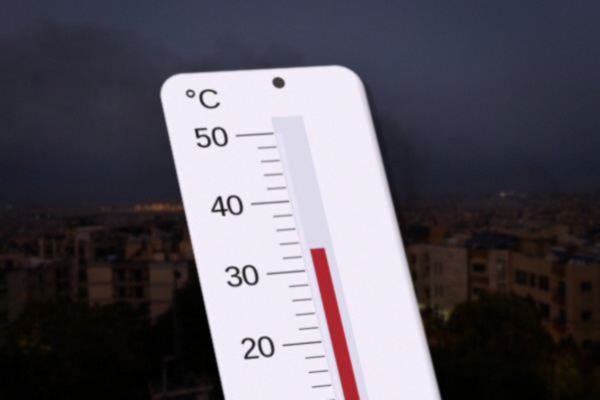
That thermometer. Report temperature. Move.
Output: 33 °C
